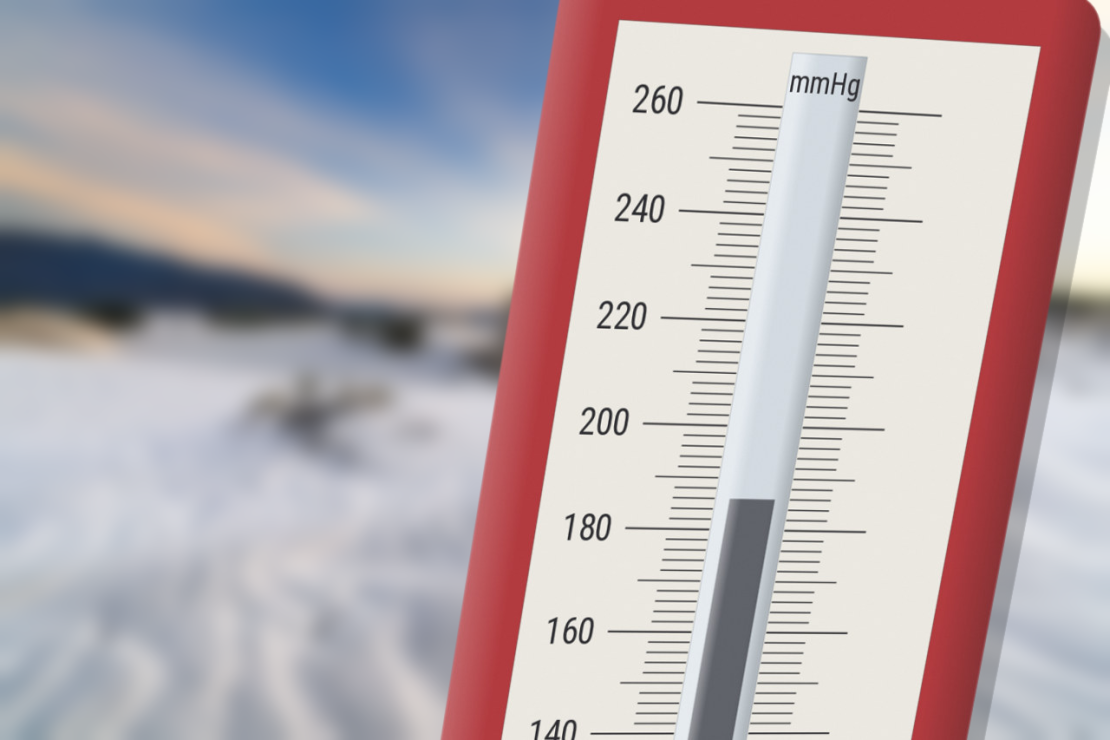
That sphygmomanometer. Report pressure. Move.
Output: 186 mmHg
